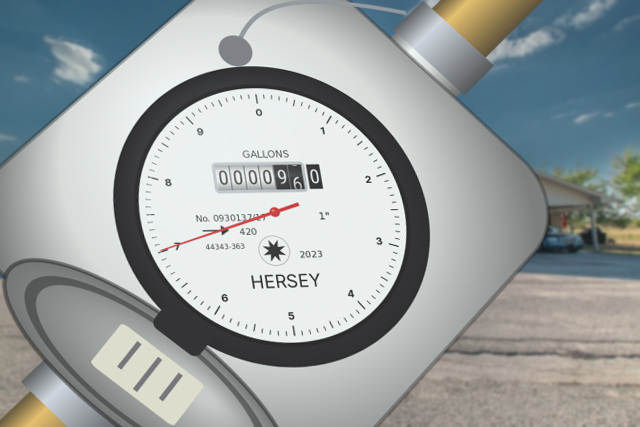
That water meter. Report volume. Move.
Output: 957.0 gal
